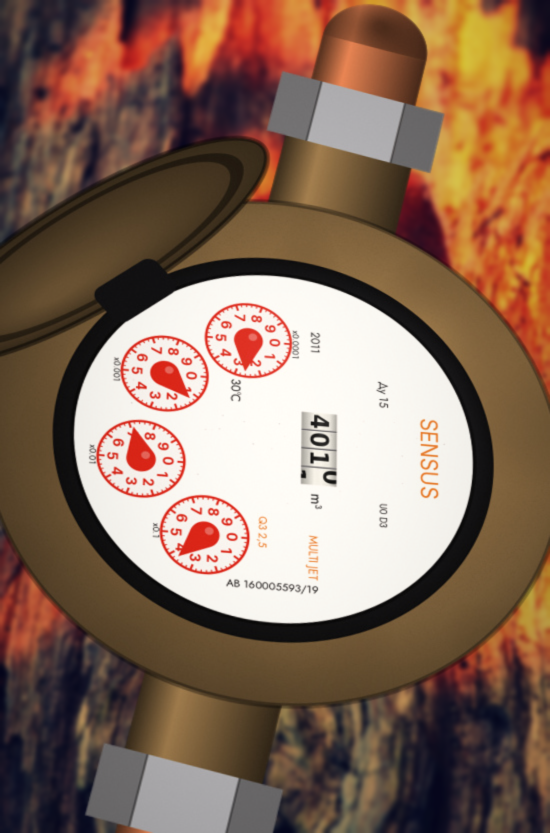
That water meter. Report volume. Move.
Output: 4010.3712 m³
